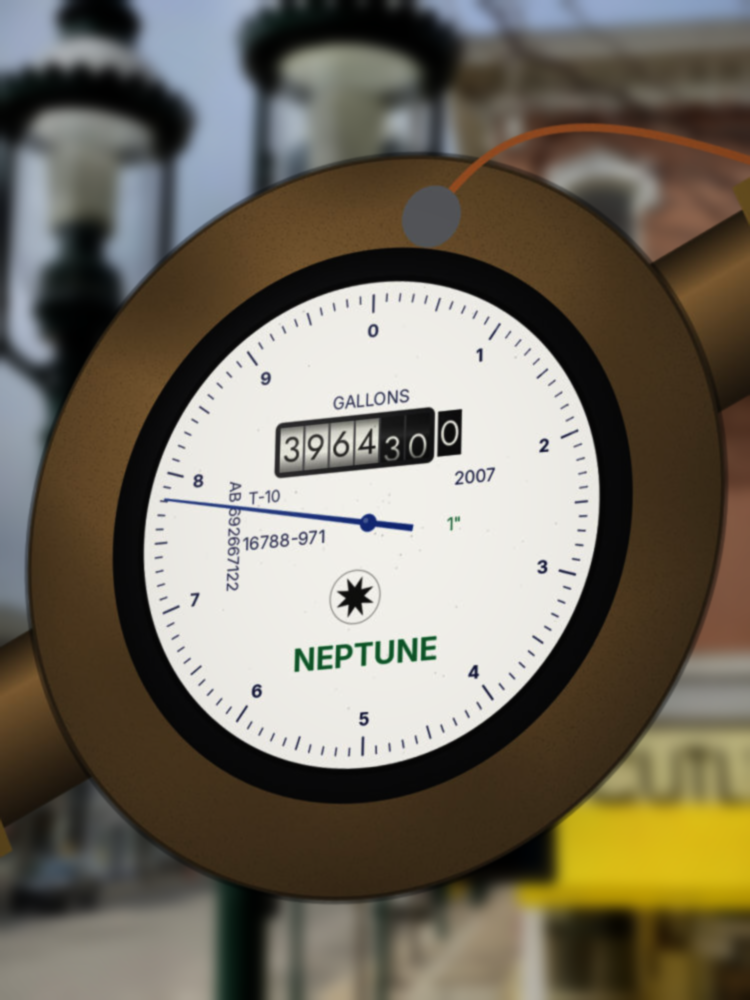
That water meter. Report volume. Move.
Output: 3964297.8 gal
